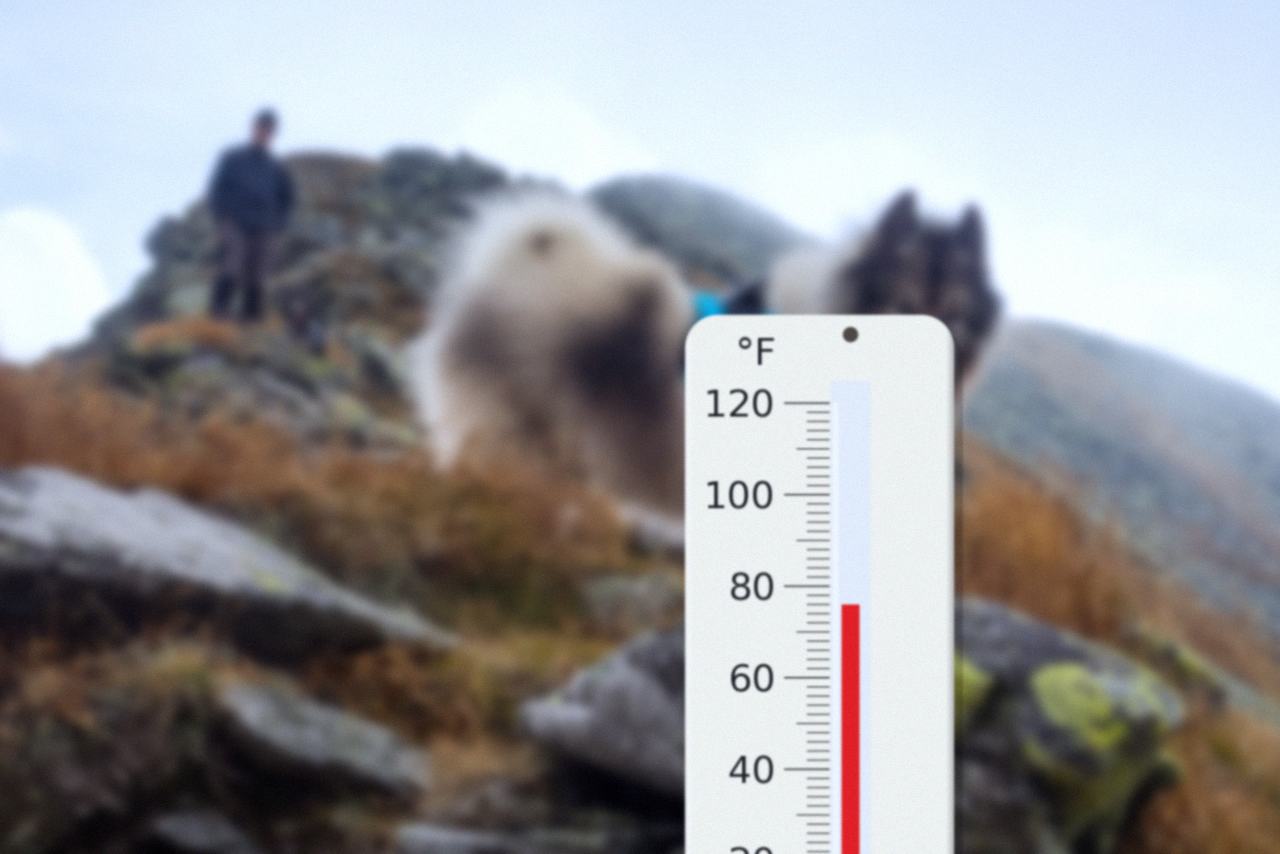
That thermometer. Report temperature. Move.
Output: 76 °F
